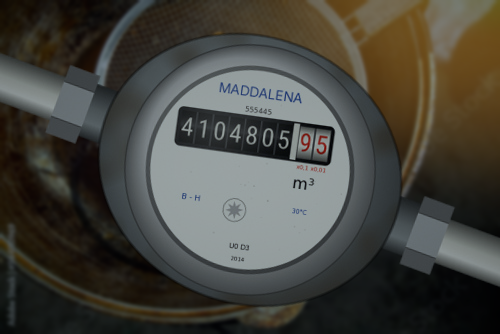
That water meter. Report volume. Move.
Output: 4104805.95 m³
